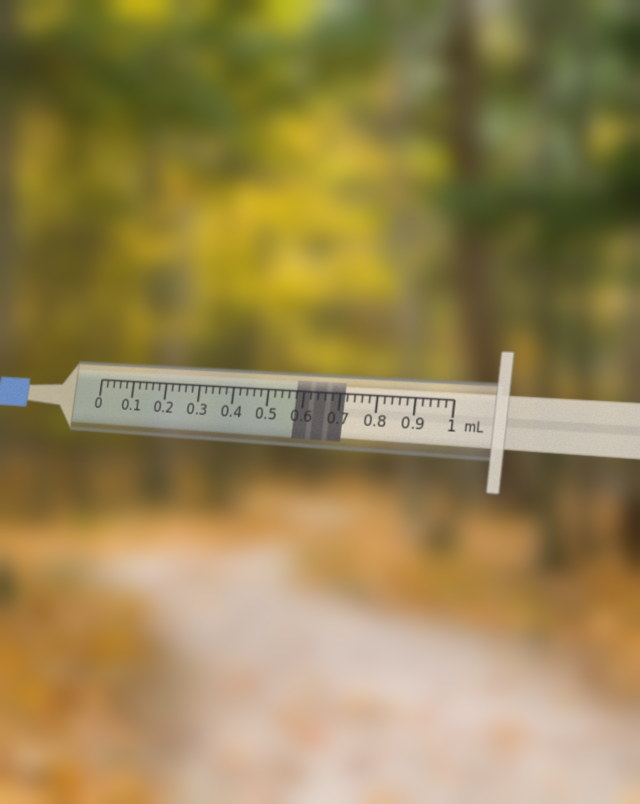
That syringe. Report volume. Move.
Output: 0.58 mL
